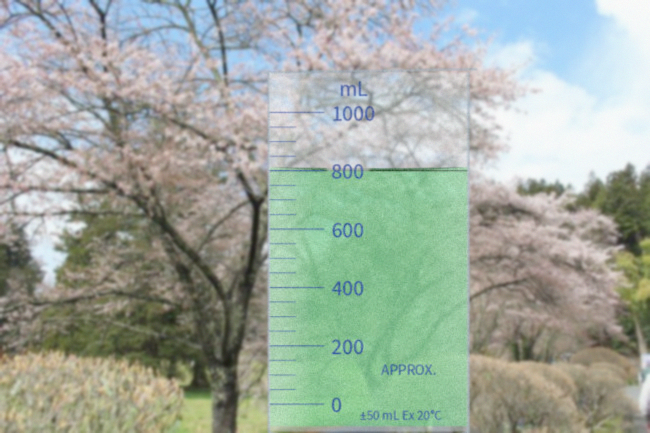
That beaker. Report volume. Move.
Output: 800 mL
